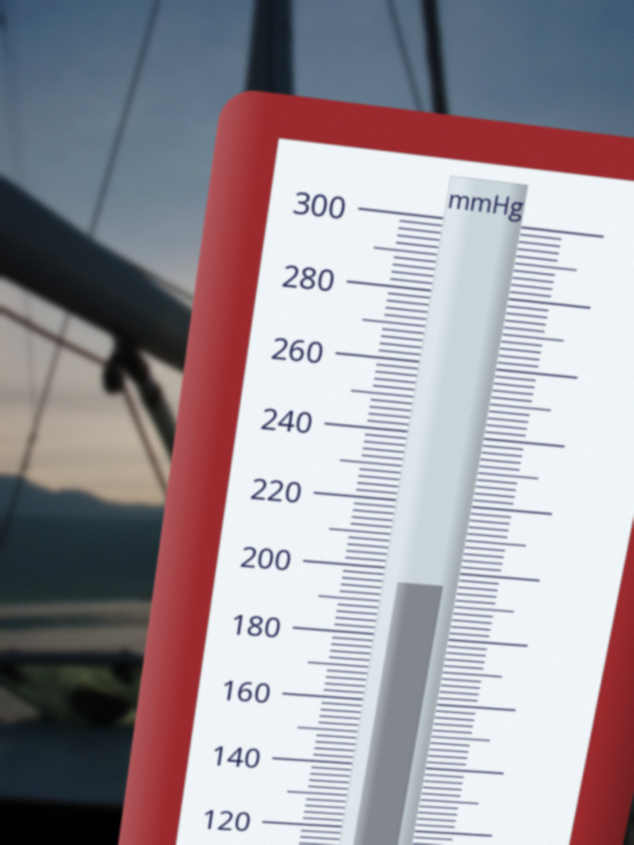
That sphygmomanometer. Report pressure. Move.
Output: 196 mmHg
